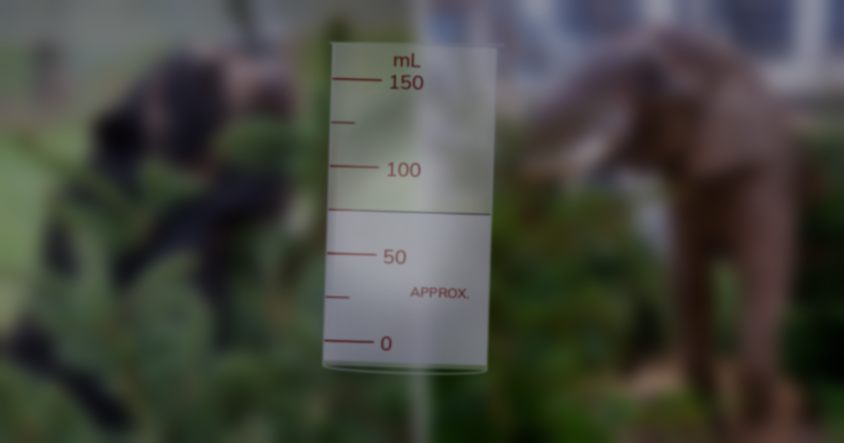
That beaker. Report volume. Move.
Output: 75 mL
